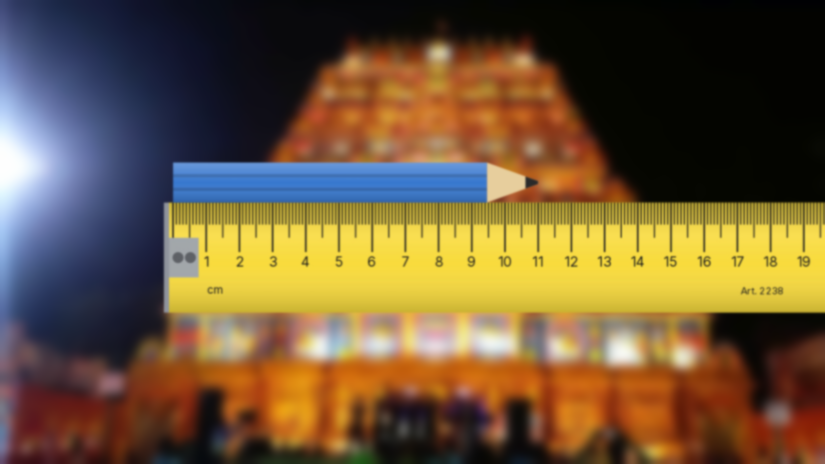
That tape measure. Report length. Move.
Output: 11 cm
